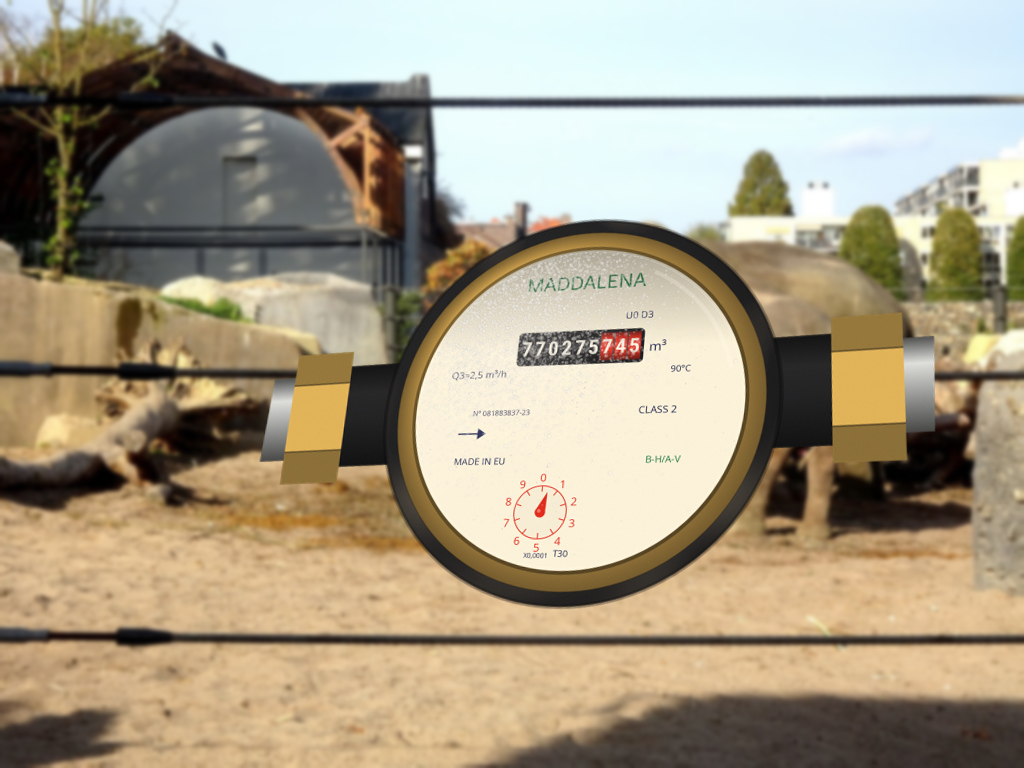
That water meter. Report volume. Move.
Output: 770275.7450 m³
